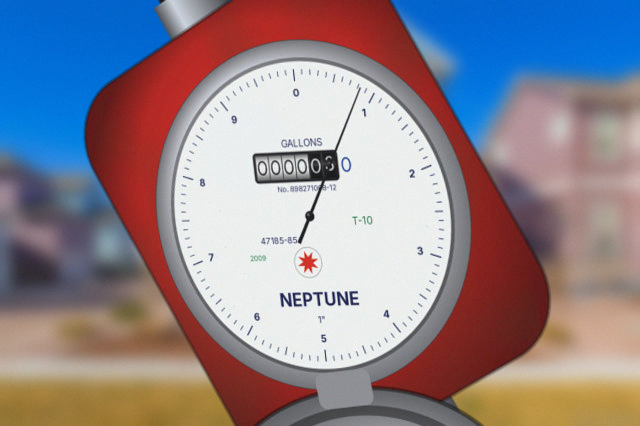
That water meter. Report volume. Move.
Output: 30.8 gal
